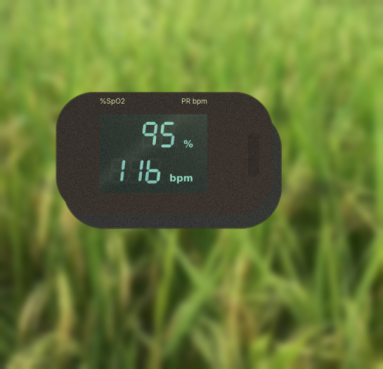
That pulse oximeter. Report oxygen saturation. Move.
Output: 95 %
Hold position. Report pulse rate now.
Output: 116 bpm
